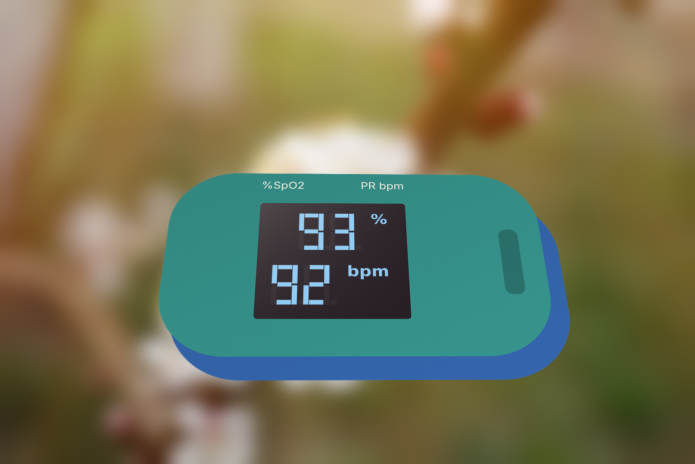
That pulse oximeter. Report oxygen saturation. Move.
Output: 93 %
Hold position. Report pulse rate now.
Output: 92 bpm
